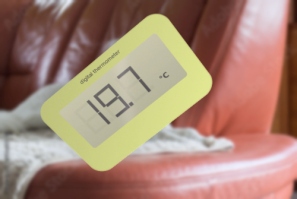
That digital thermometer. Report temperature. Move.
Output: 19.7 °C
